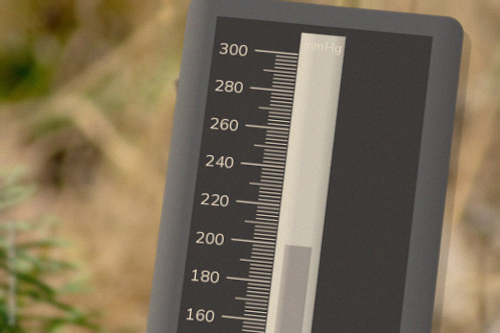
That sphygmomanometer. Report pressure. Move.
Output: 200 mmHg
